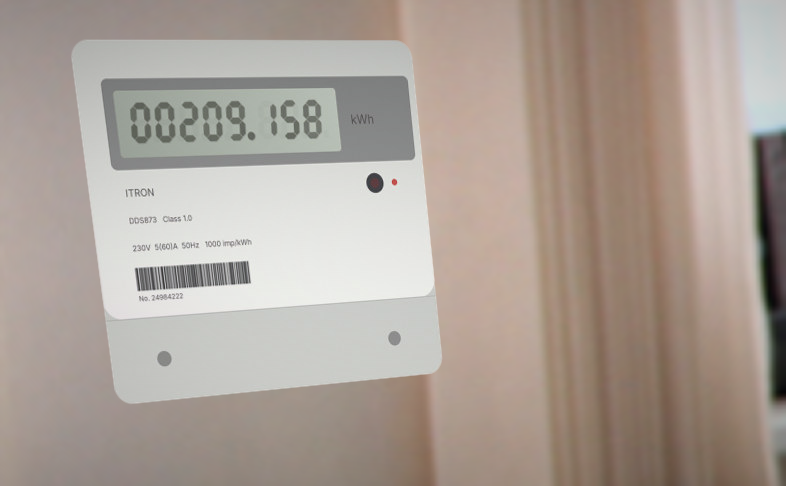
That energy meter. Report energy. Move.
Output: 209.158 kWh
